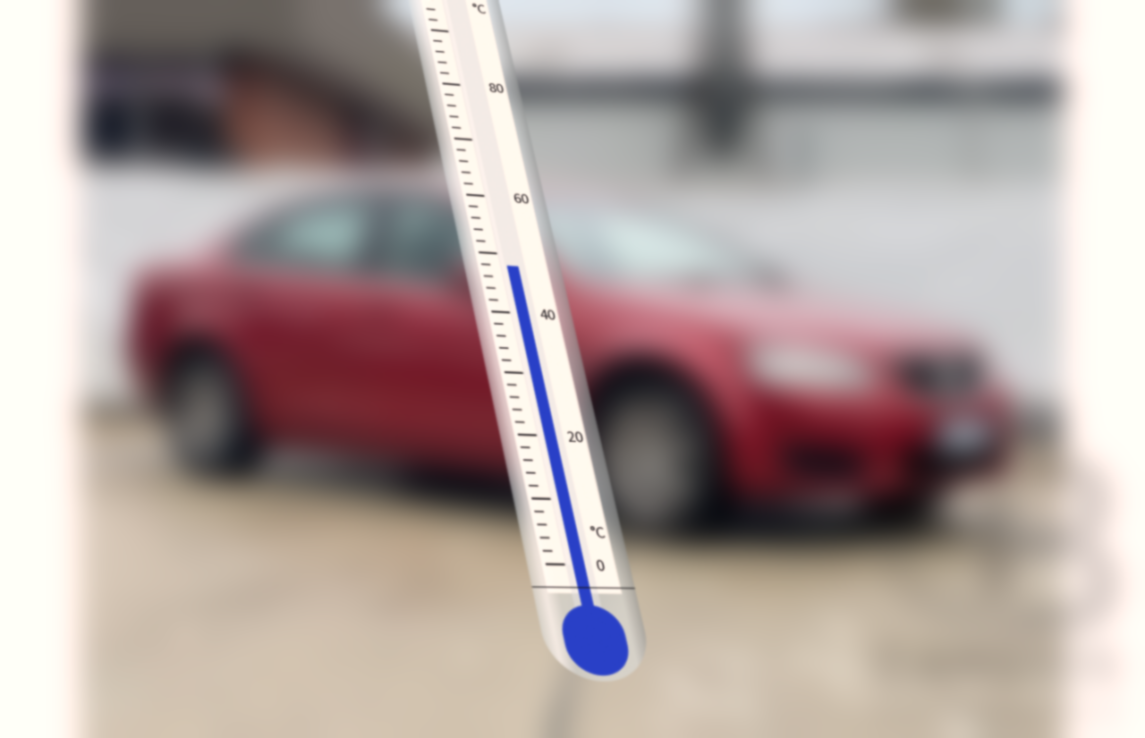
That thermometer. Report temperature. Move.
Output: 48 °C
